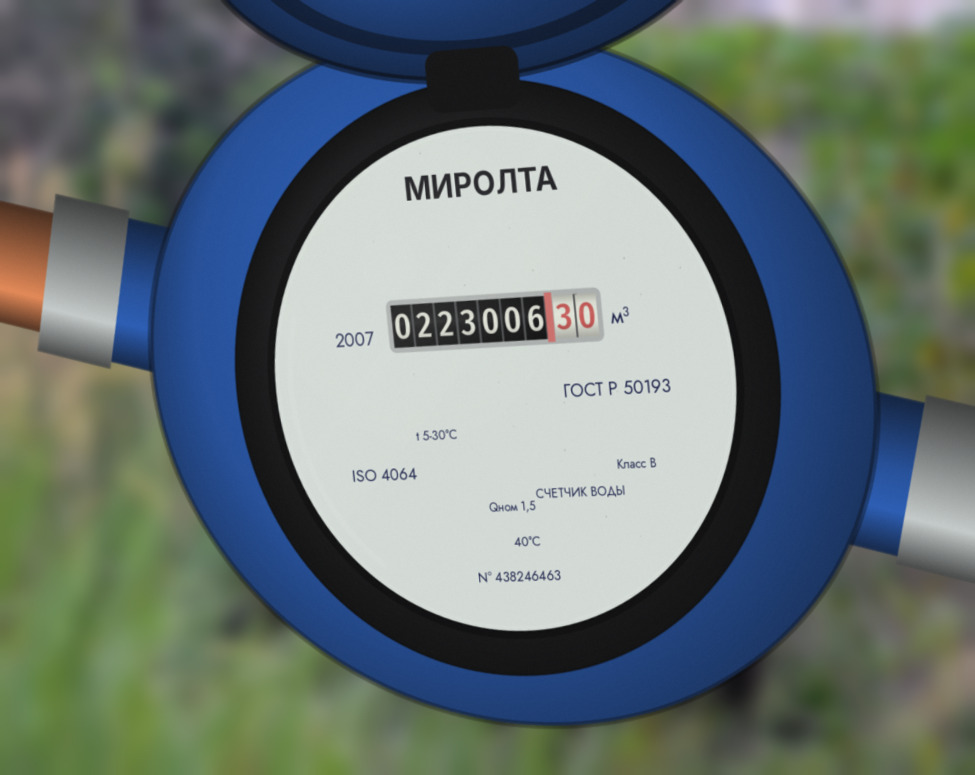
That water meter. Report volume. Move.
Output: 223006.30 m³
